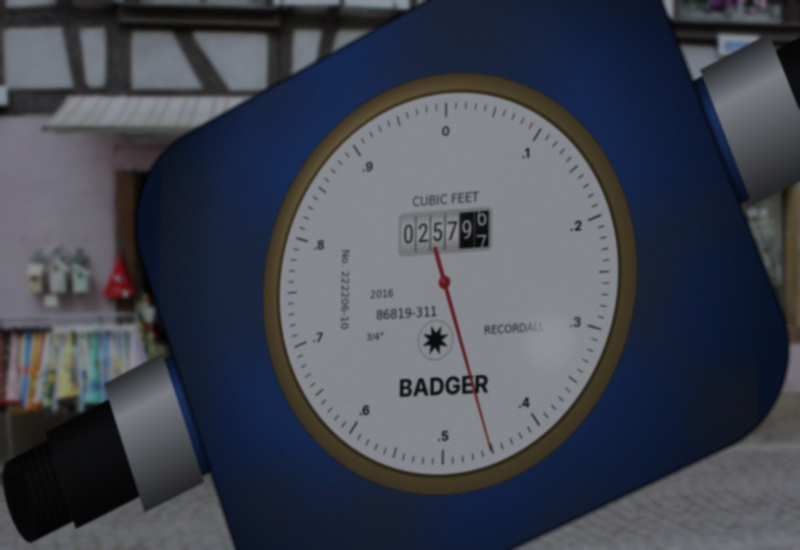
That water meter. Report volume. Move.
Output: 25796.45 ft³
